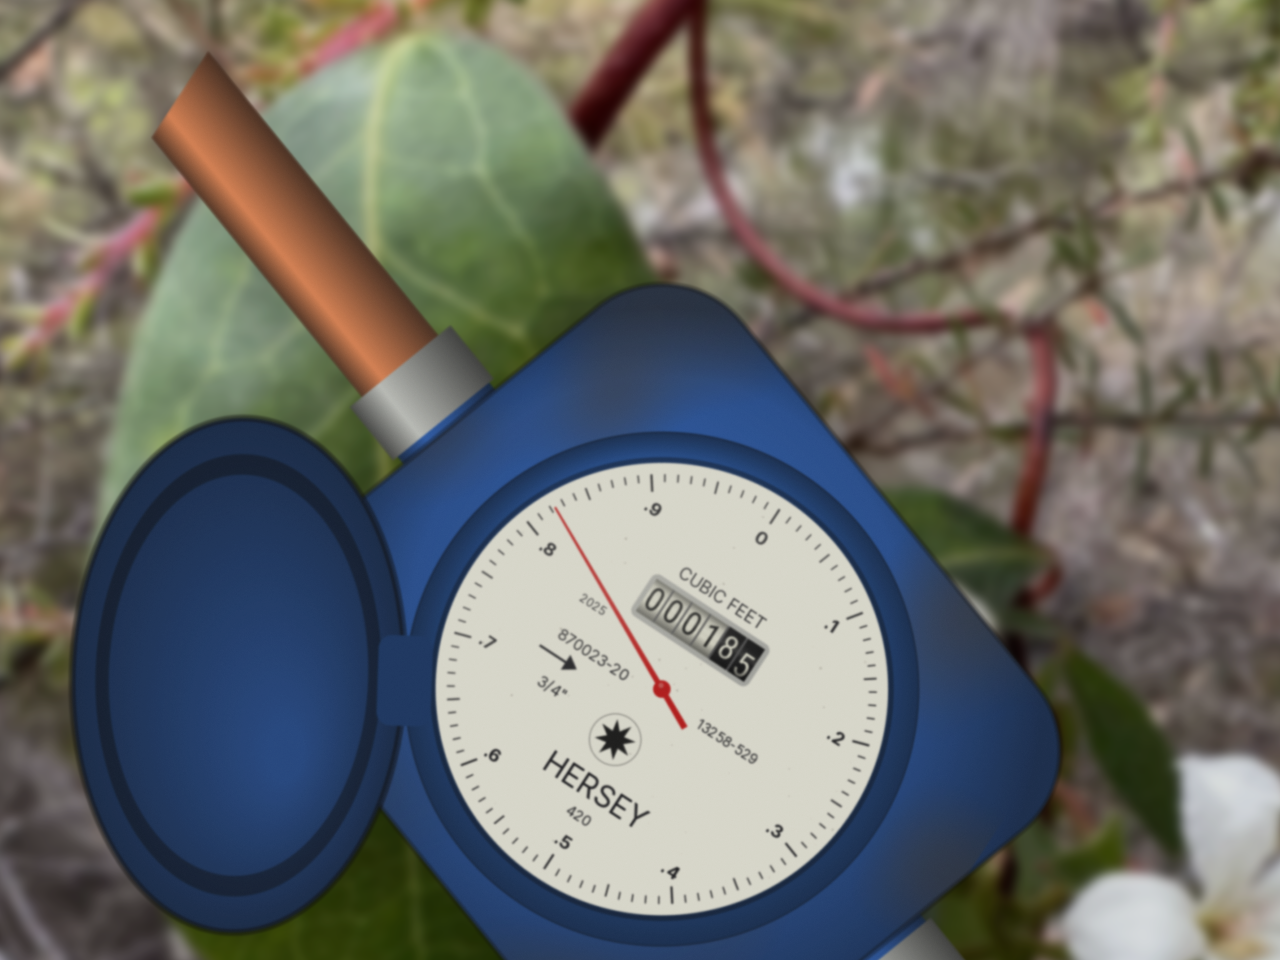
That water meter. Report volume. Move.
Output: 184.82 ft³
